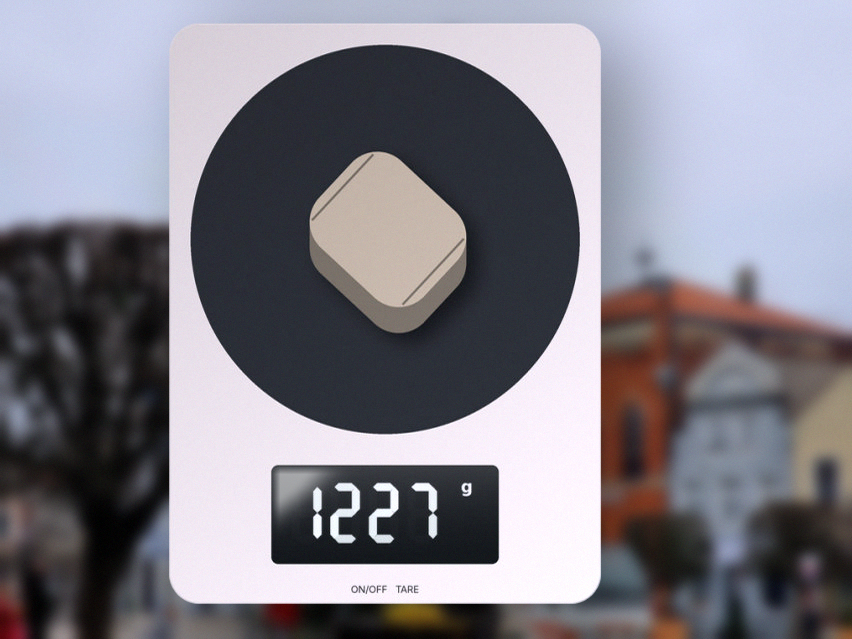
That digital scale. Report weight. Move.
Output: 1227 g
